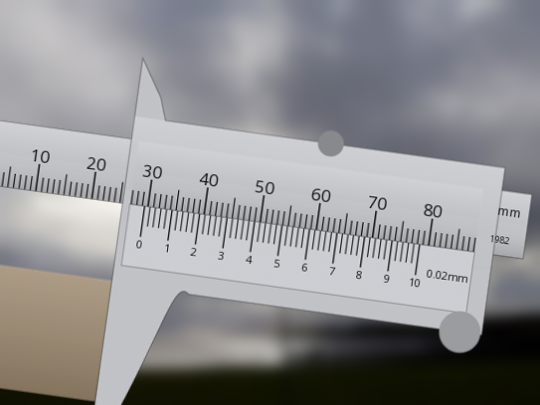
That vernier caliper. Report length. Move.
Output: 29.4 mm
